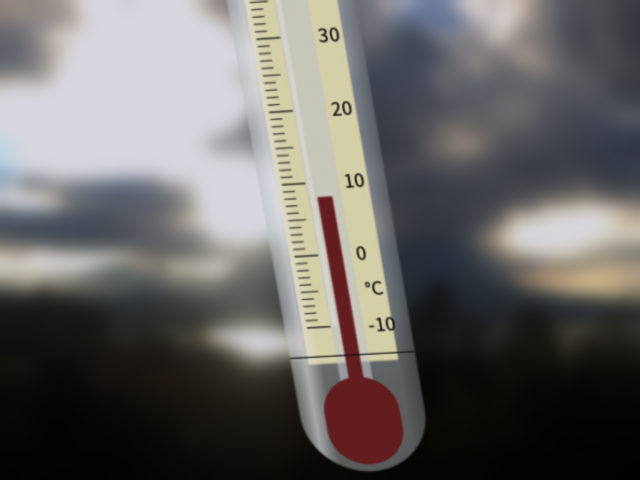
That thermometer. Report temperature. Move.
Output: 8 °C
